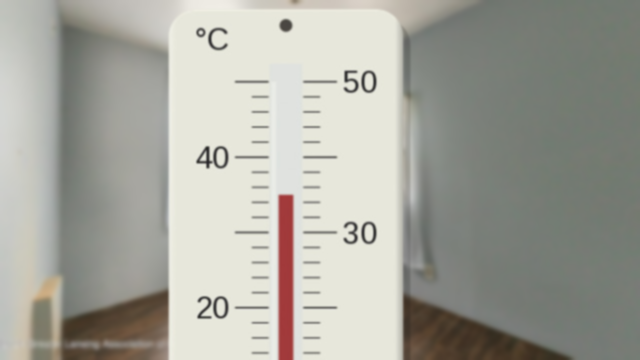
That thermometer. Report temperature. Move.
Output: 35 °C
